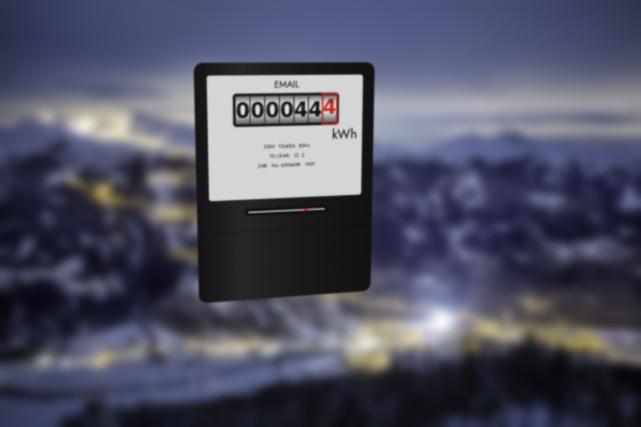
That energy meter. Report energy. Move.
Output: 44.4 kWh
